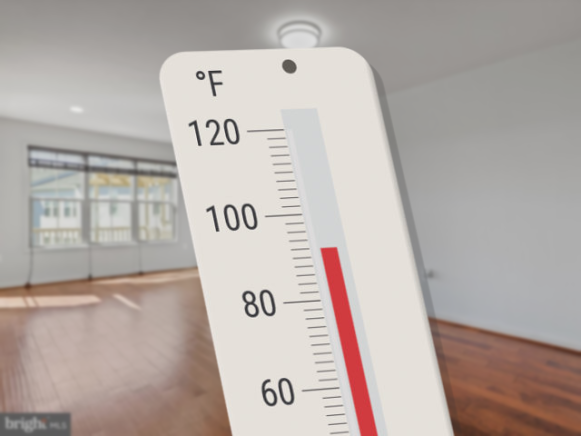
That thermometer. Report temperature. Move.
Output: 92 °F
